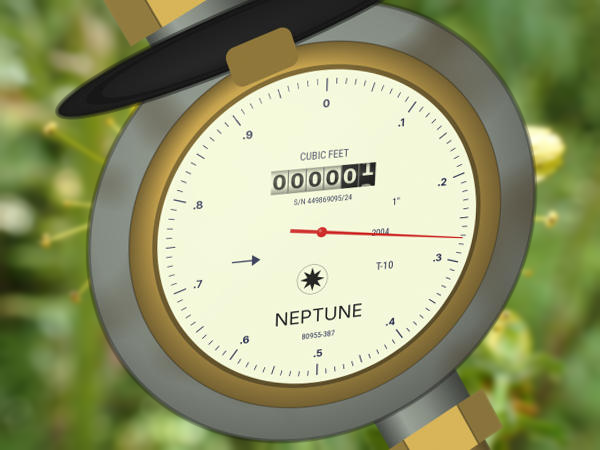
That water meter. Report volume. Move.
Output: 1.27 ft³
